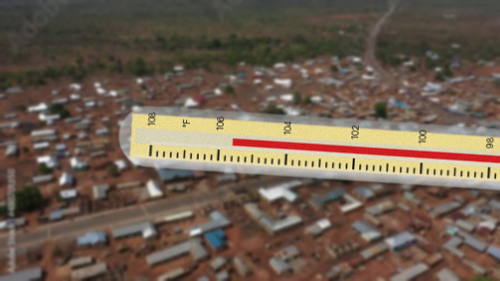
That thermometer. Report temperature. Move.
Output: 105.6 °F
